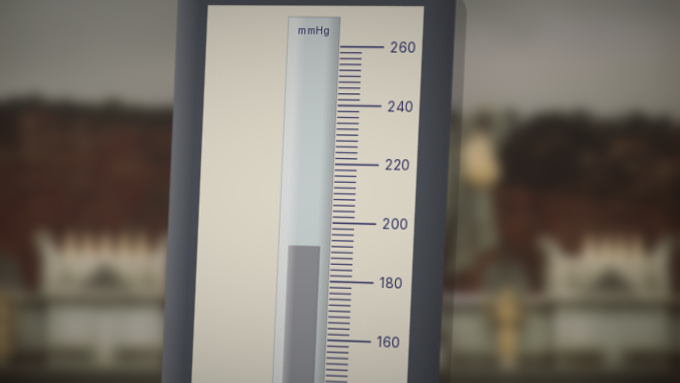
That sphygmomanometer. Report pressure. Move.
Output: 192 mmHg
